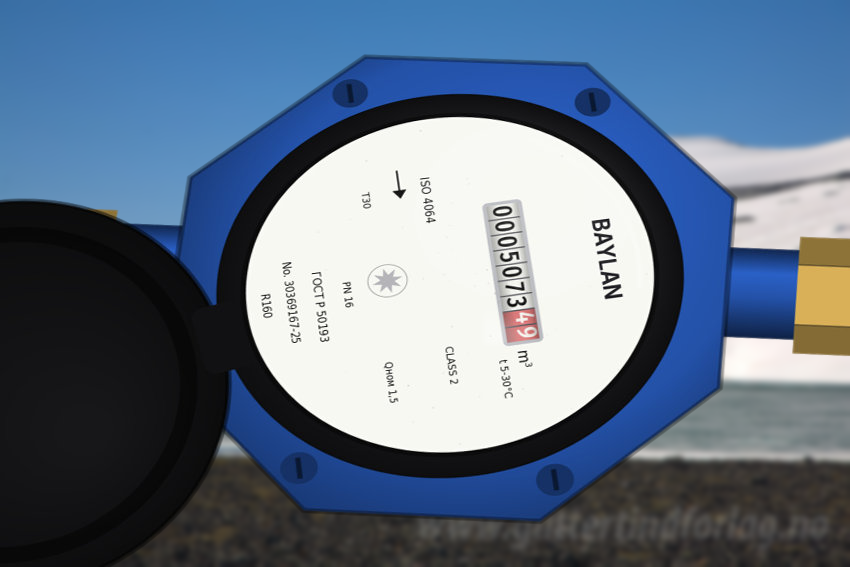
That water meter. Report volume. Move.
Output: 5073.49 m³
